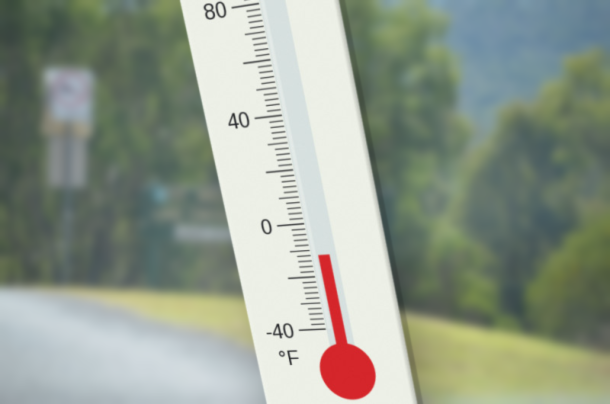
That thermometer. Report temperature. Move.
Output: -12 °F
